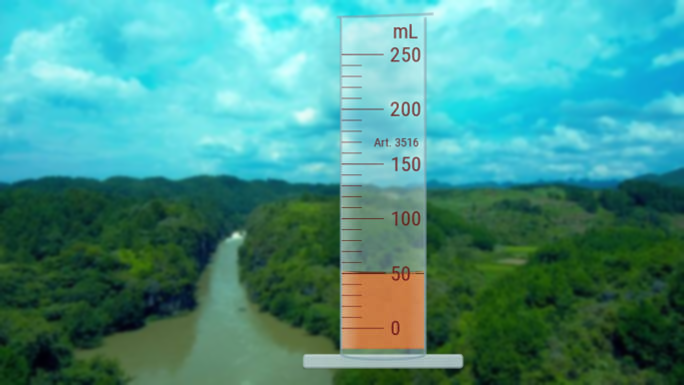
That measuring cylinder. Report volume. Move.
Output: 50 mL
